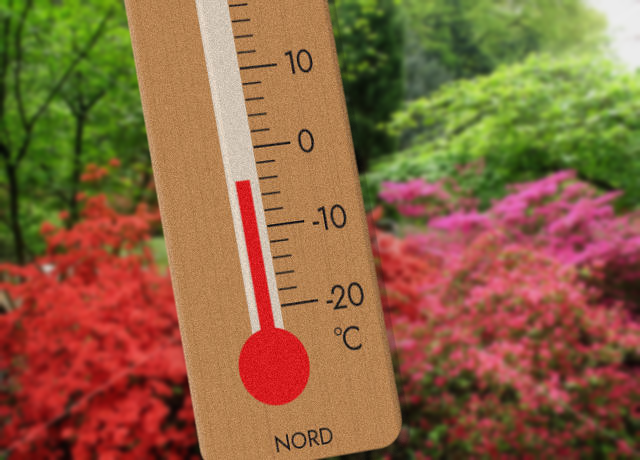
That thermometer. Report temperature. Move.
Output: -4 °C
